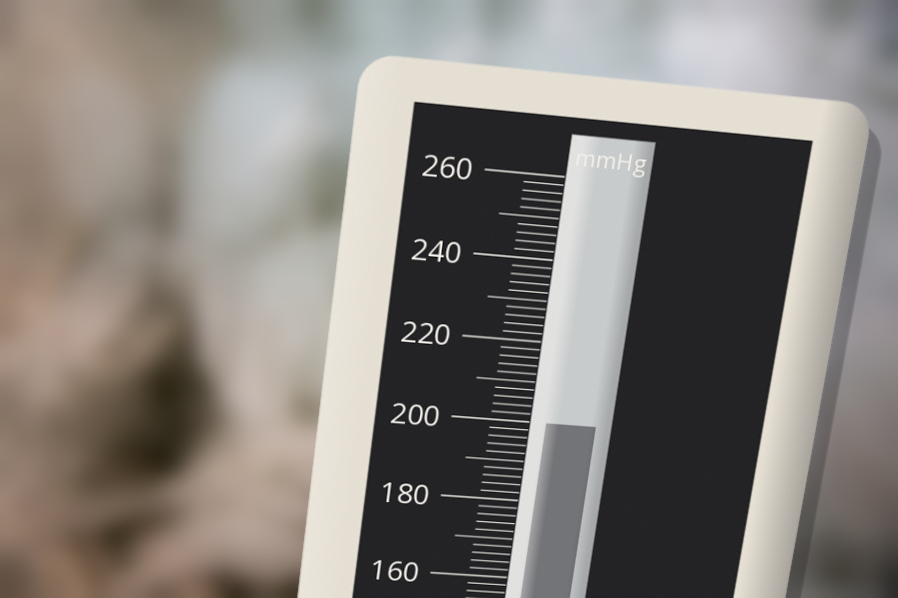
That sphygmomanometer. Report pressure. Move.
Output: 200 mmHg
